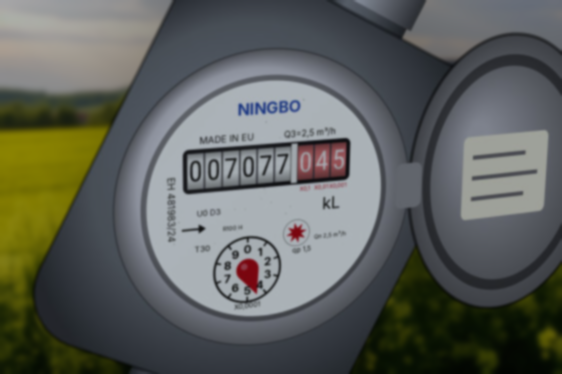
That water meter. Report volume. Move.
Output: 7077.0454 kL
